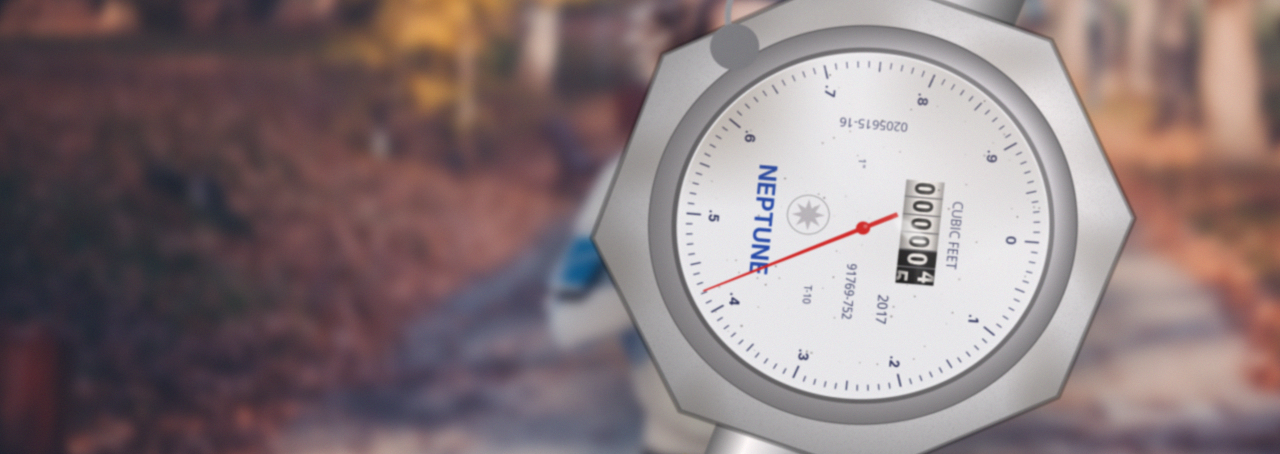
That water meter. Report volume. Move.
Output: 4.42 ft³
